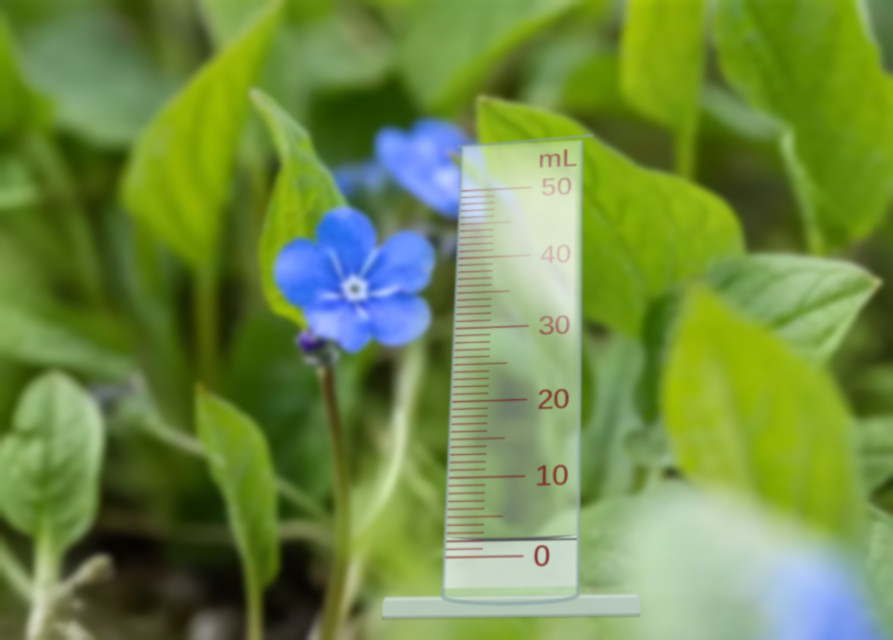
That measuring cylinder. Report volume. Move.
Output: 2 mL
